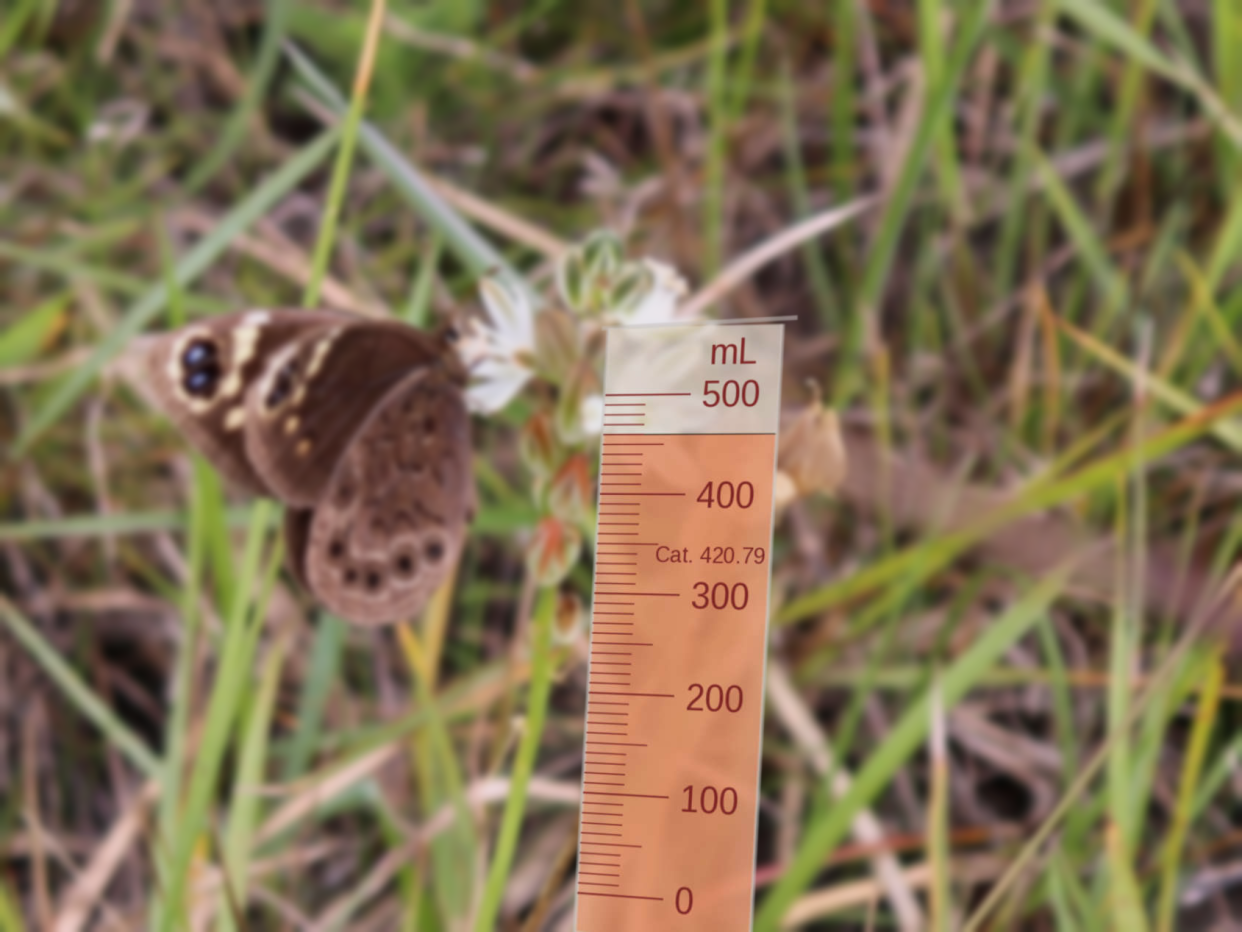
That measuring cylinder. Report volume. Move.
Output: 460 mL
